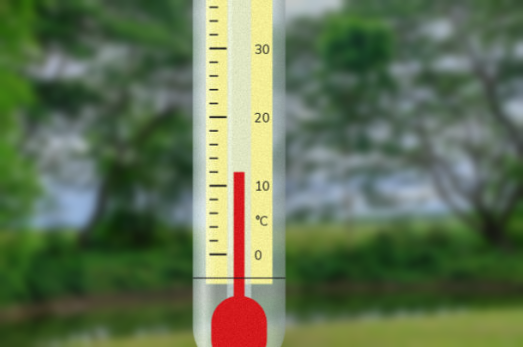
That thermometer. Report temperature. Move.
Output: 12 °C
